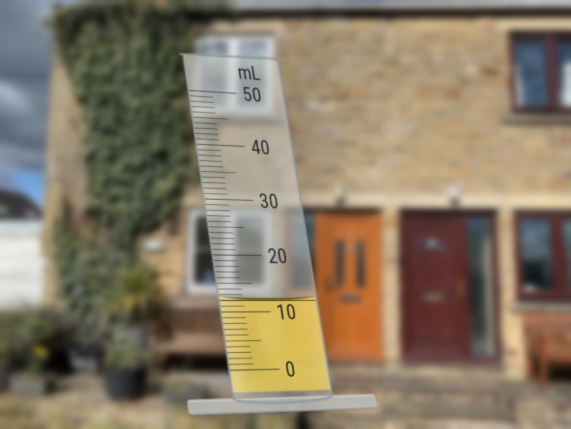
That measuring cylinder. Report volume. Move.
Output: 12 mL
